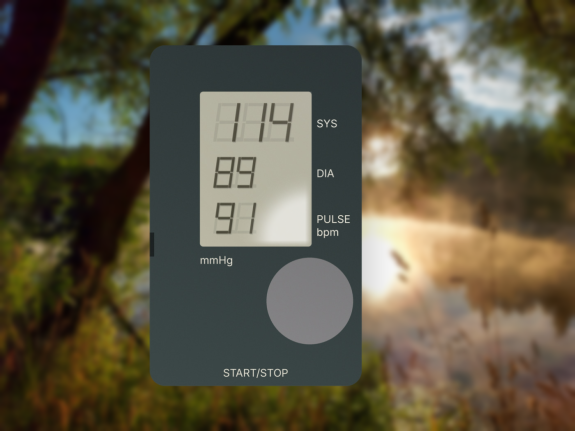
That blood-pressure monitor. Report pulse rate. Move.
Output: 91 bpm
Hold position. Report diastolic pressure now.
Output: 89 mmHg
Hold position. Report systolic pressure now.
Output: 114 mmHg
